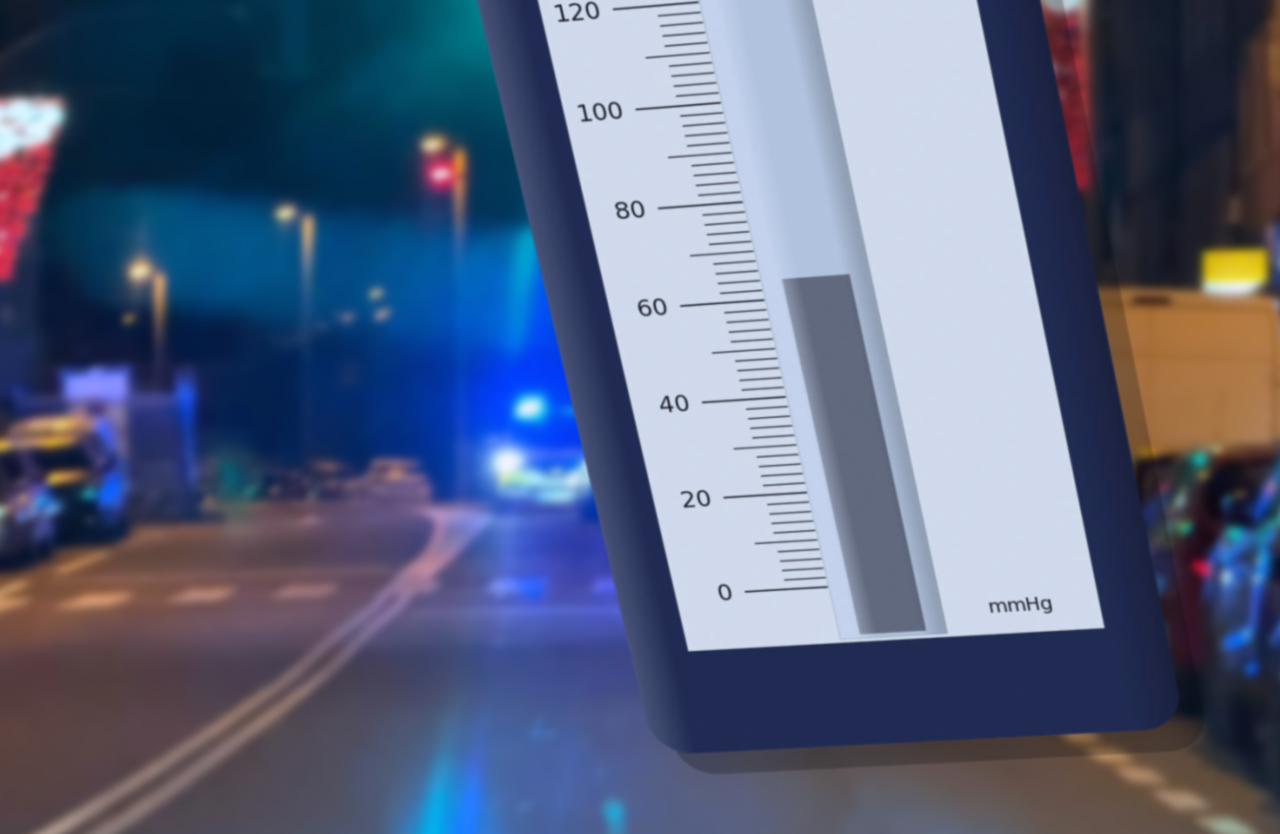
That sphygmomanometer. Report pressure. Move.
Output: 64 mmHg
